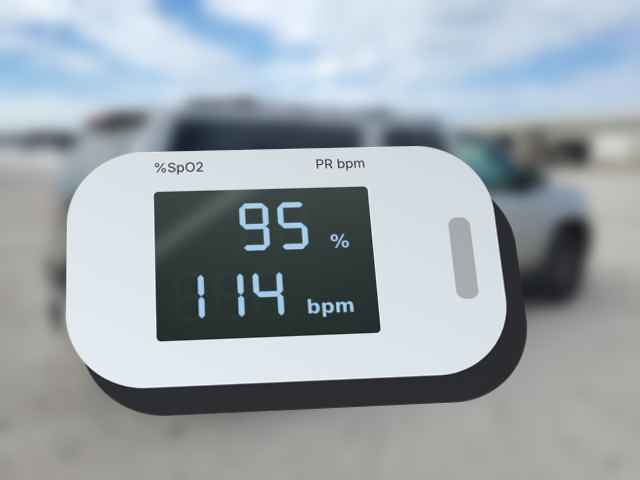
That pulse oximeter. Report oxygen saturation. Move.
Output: 95 %
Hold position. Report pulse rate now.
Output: 114 bpm
